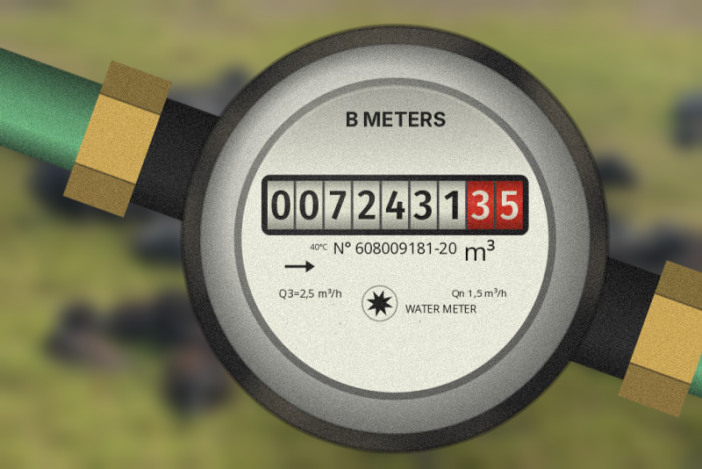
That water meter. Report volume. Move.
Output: 72431.35 m³
